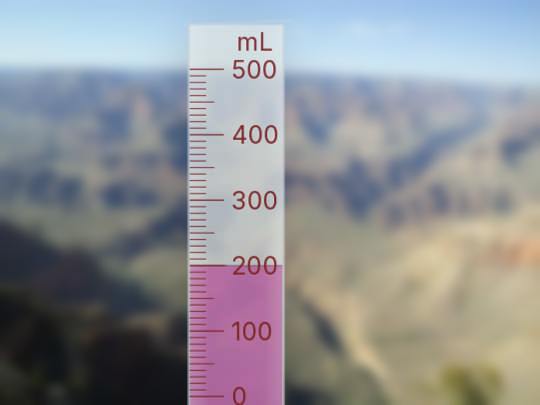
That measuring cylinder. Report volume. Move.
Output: 200 mL
